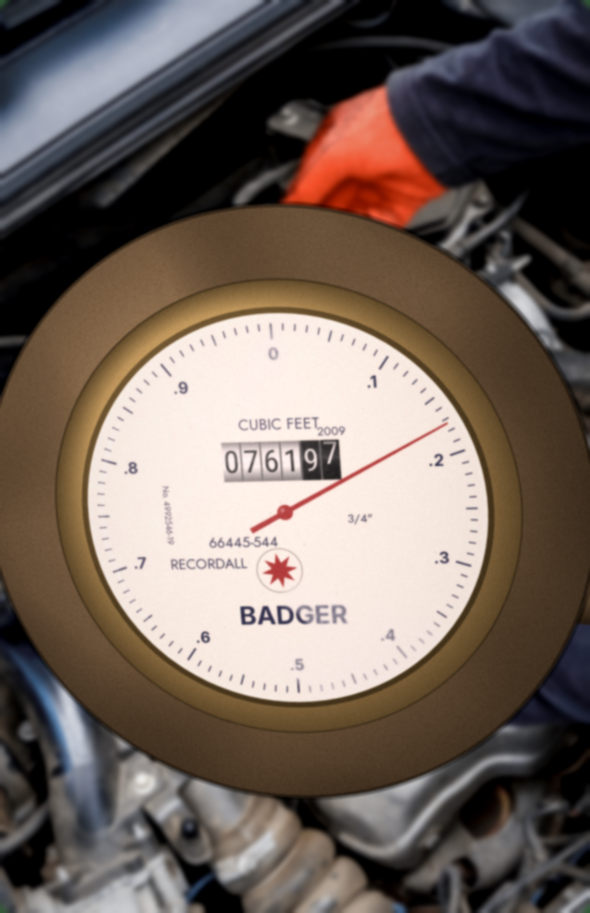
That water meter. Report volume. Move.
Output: 76197.17 ft³
